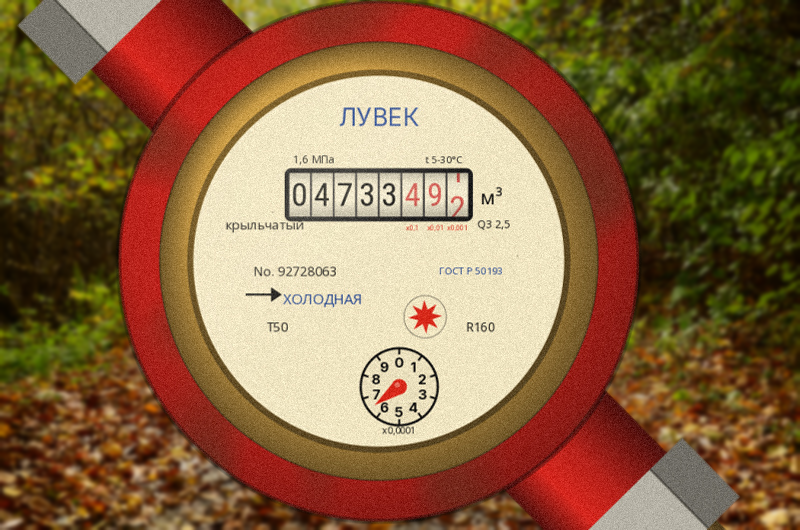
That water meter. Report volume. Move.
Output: 4733.4916 m³
